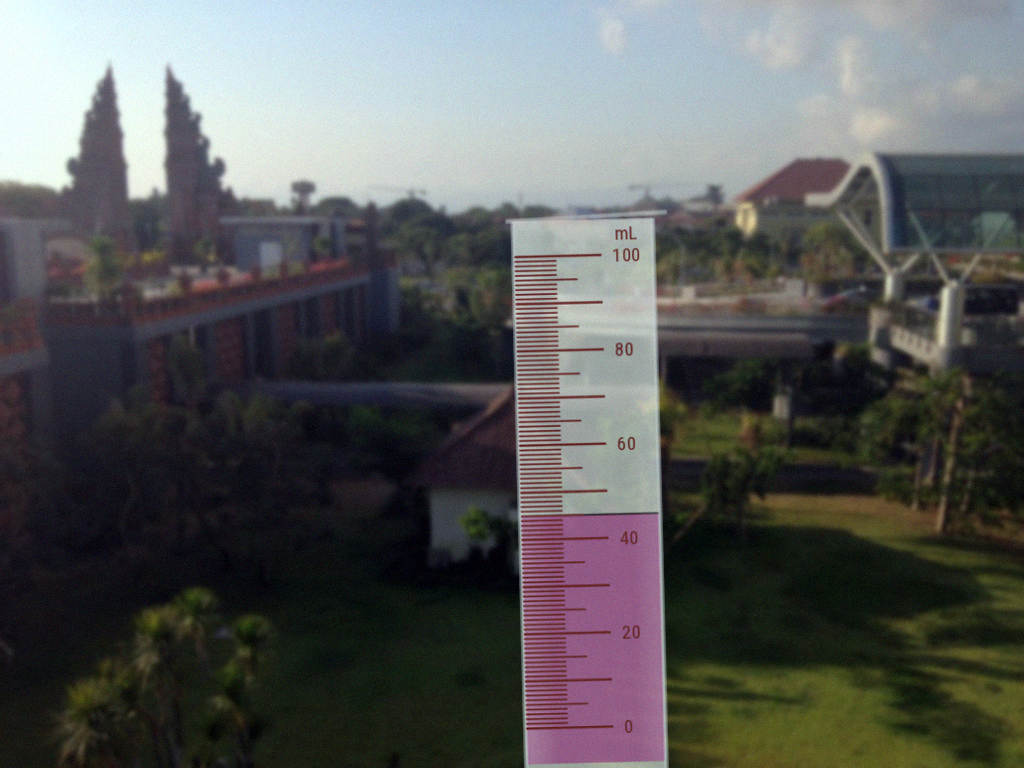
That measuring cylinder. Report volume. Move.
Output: 45 mL
